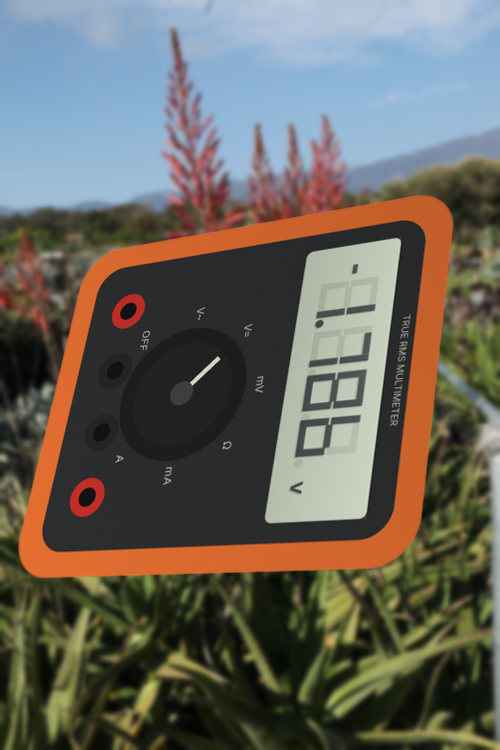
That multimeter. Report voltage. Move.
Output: -1.786 V
